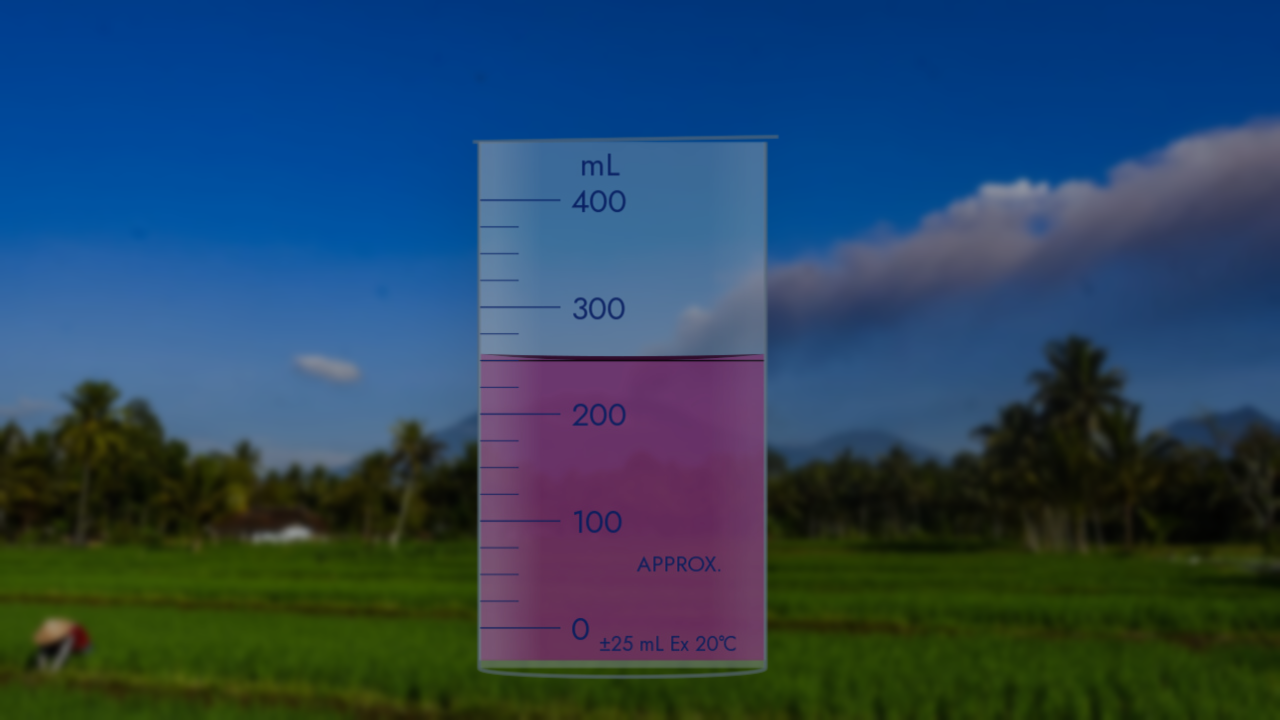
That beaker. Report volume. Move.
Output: 250 mL
